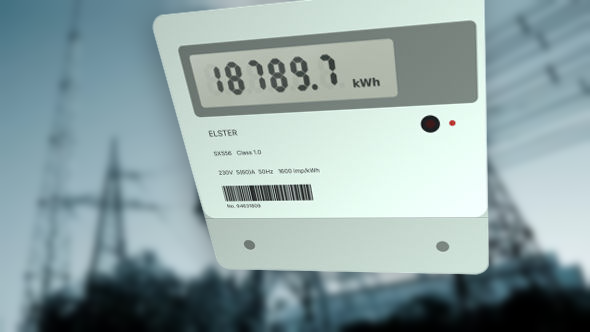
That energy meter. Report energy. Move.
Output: 18789.7 kWh
